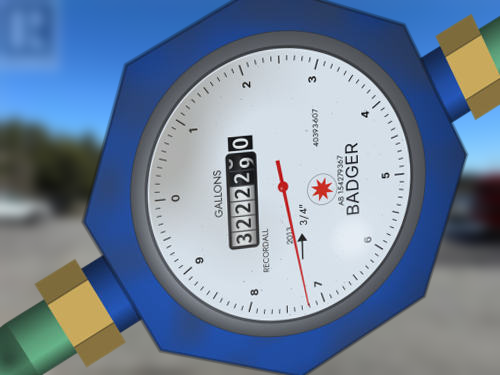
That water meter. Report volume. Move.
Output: 3222287.2 gal
